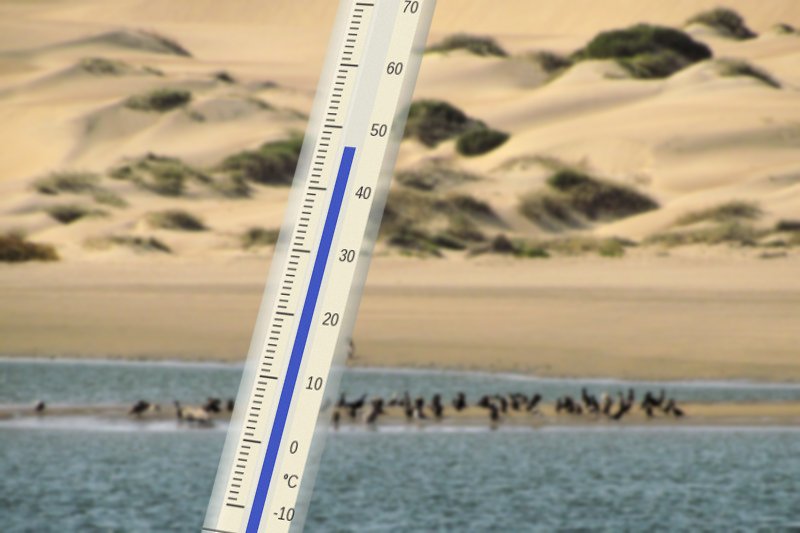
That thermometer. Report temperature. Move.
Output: 47 °C
